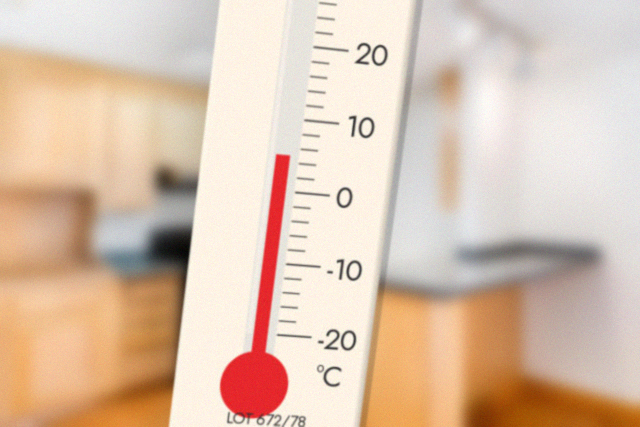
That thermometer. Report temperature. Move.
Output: 5 °C
